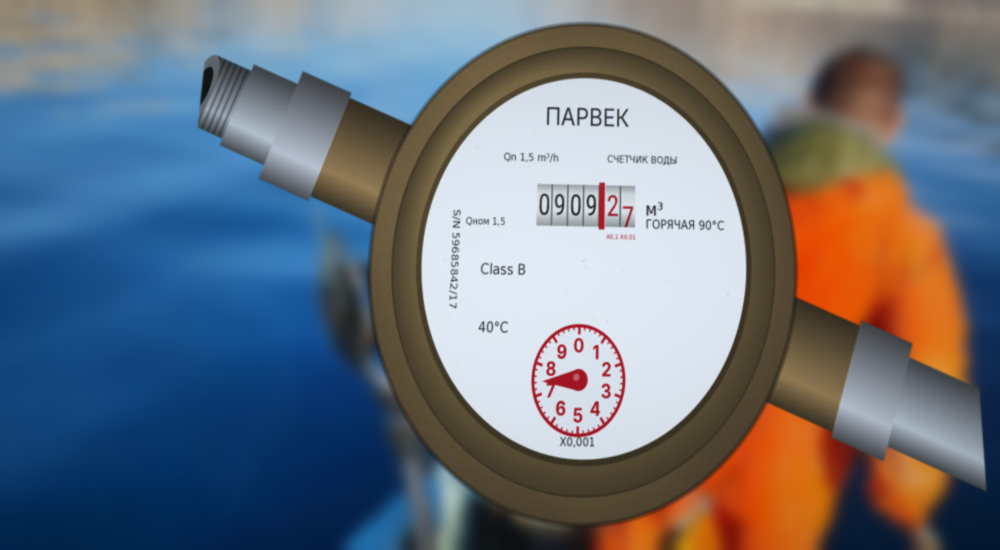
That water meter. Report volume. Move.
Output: 909.267 m³
